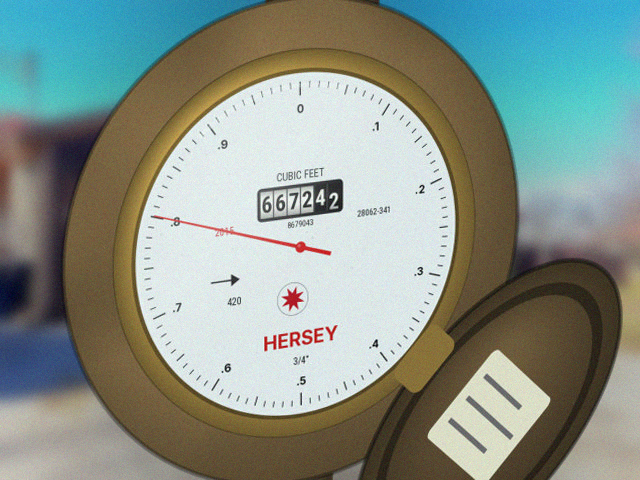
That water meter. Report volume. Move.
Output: 667241.80 ft³
